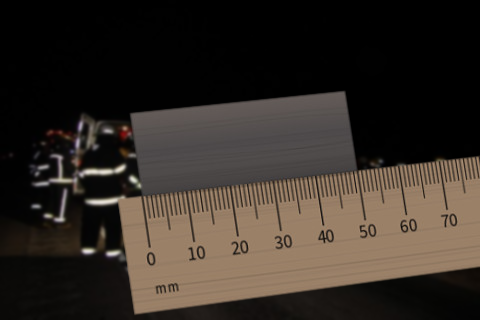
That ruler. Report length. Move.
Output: 50 mm
